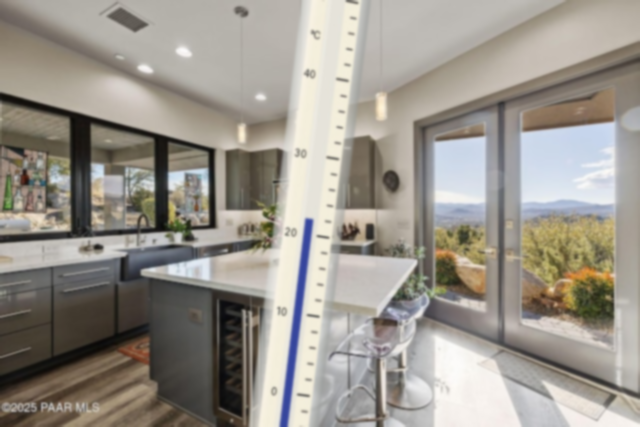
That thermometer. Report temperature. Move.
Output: 22 °C
